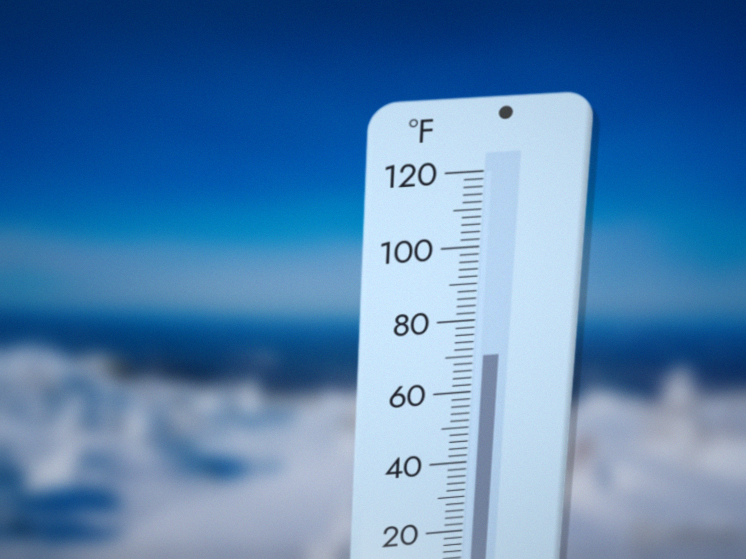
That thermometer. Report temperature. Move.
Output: 70 °F
